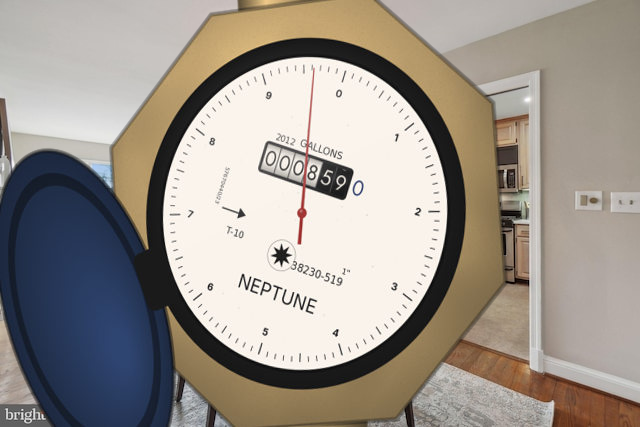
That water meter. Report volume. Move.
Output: 8589.6 gal
